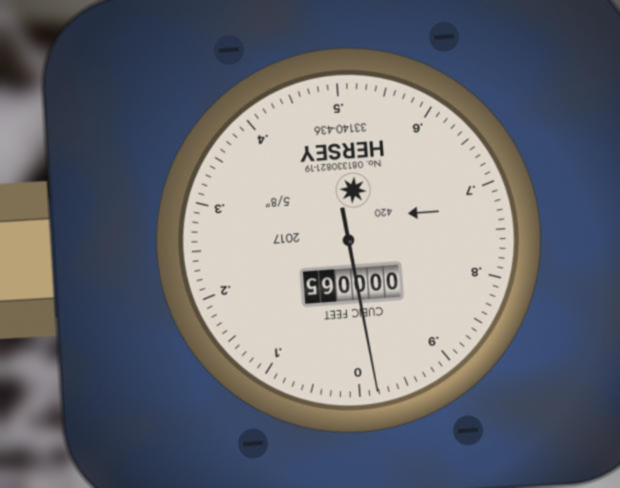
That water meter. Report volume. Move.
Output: 64.98 ft³
